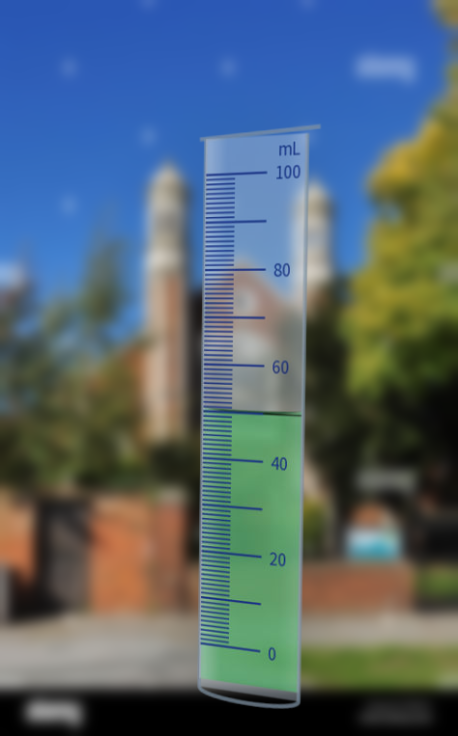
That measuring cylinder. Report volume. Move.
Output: 50 mL
